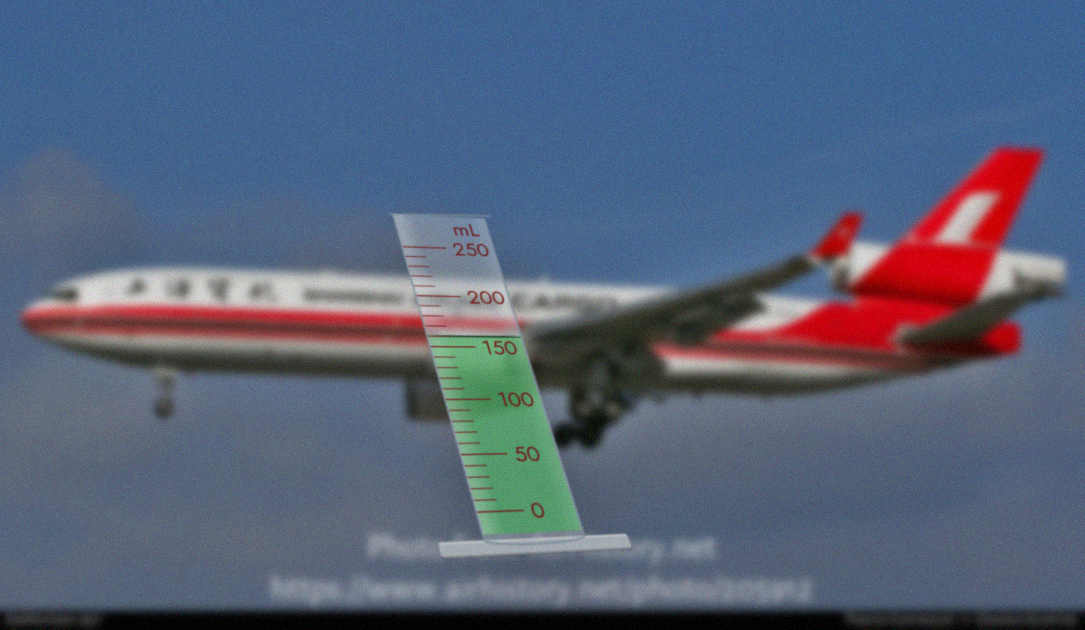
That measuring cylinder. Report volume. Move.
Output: 160 mL
